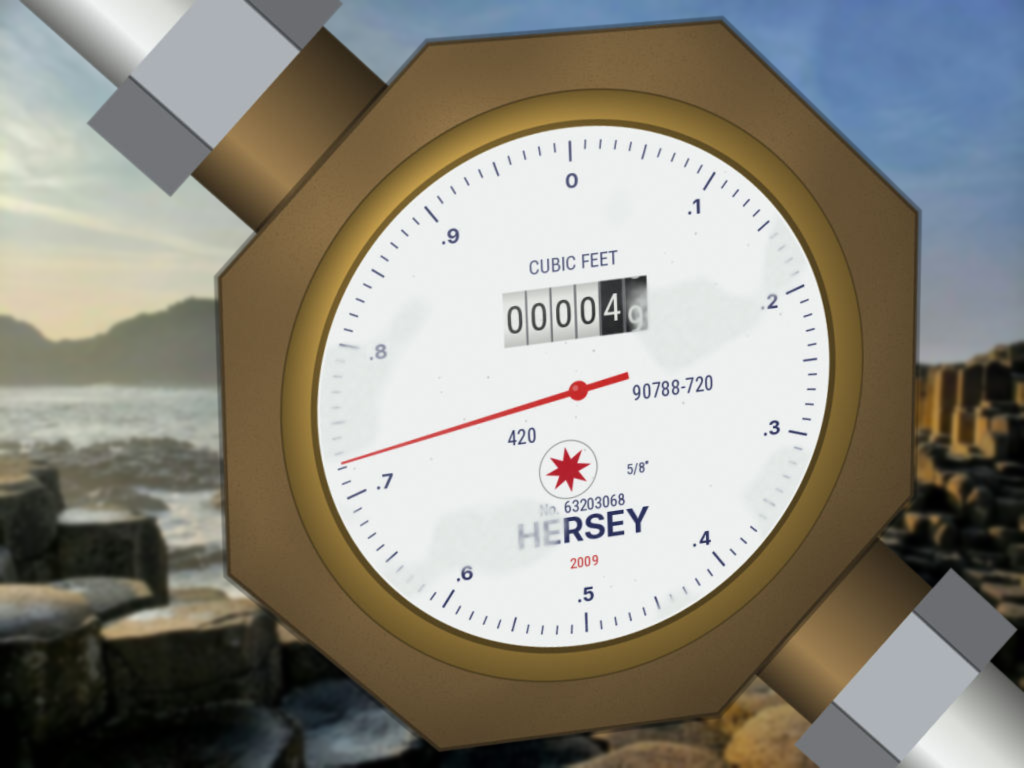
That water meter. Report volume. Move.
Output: 48.72 ft³
